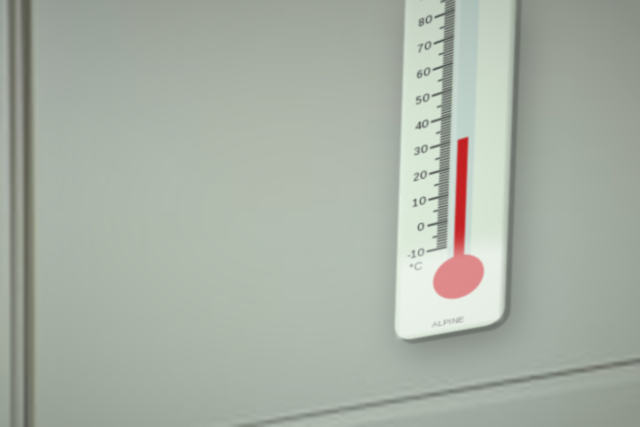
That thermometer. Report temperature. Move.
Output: 30 °C
